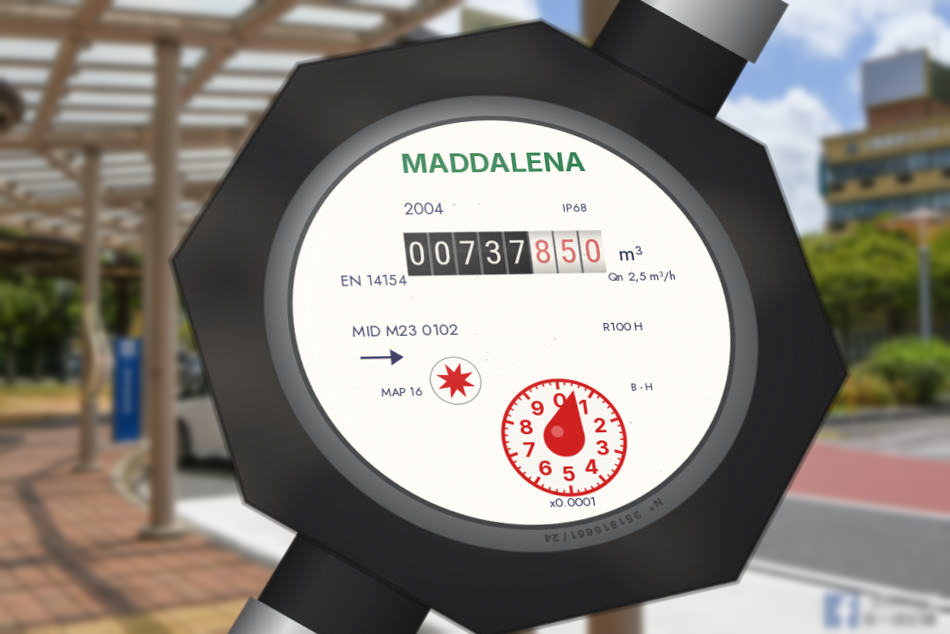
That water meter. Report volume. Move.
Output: 737.8500 m³
